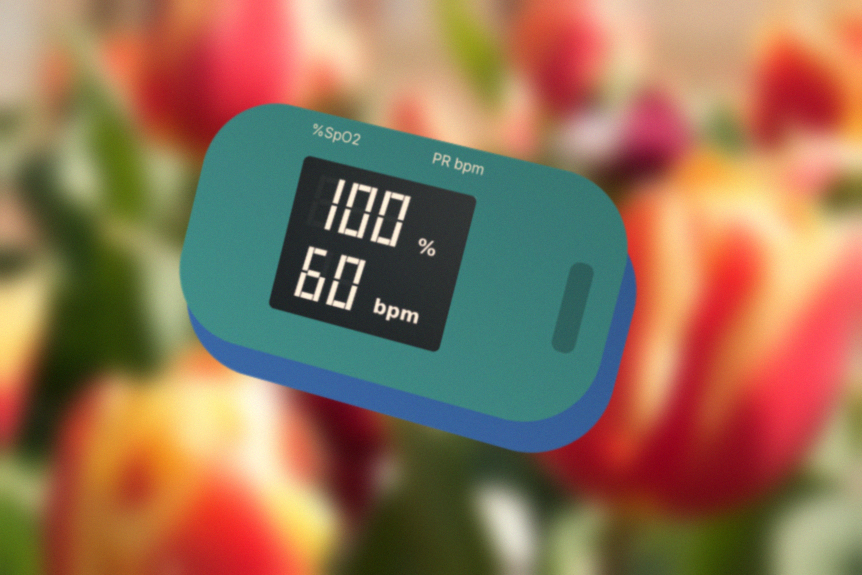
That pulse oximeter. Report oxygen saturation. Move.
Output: 100 %
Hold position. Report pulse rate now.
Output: 60 bpm
